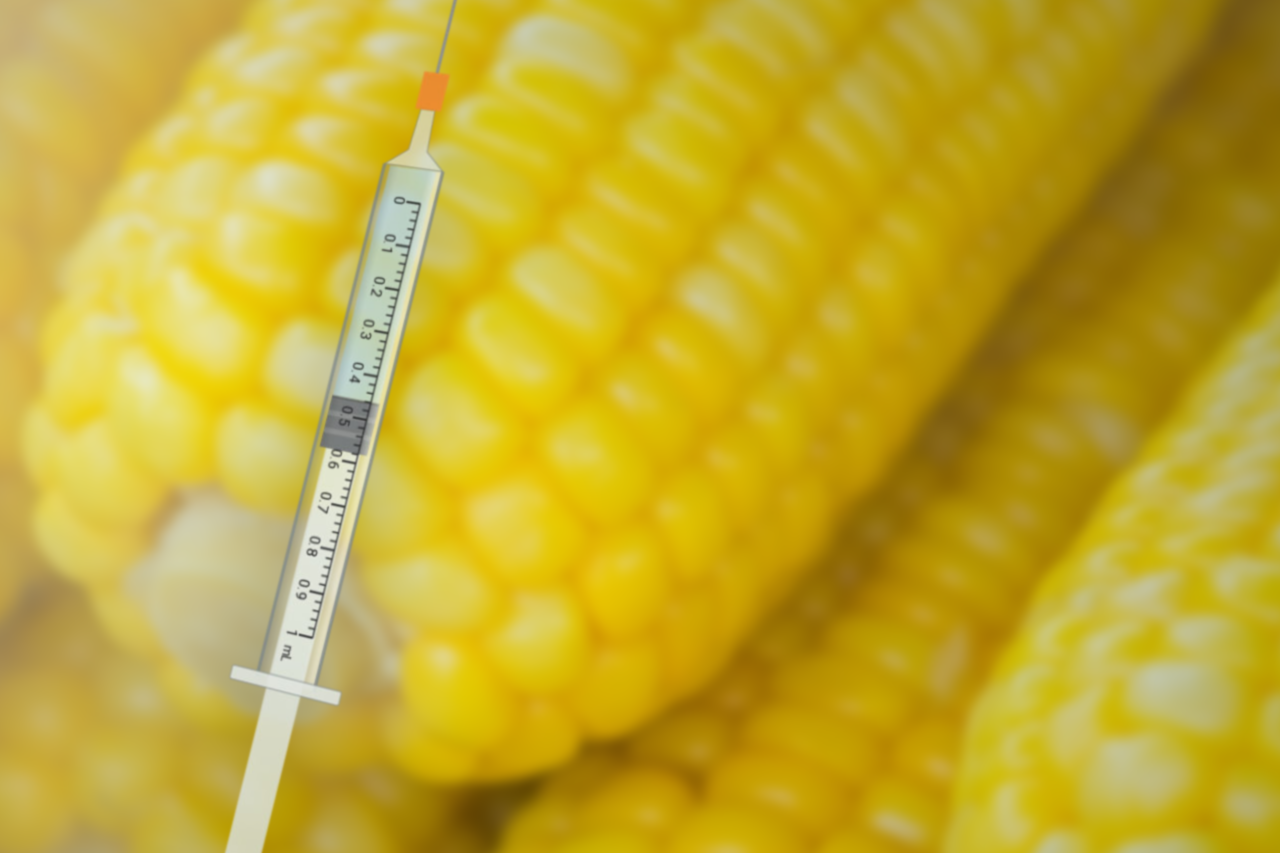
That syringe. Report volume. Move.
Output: 0.46 mL
